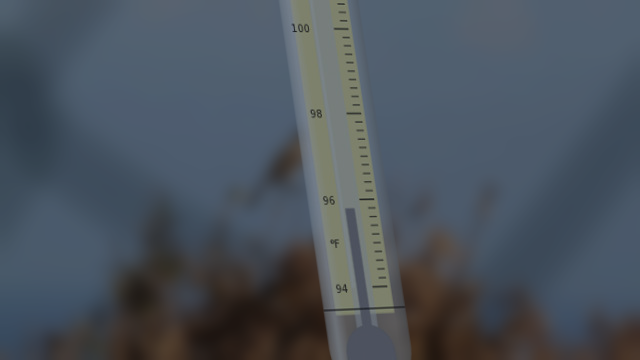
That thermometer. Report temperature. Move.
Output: 95.8 °F
